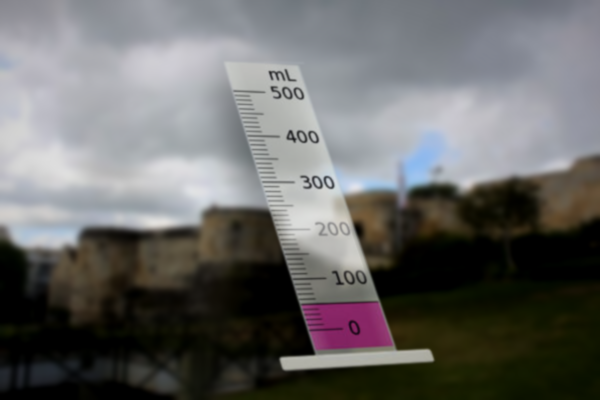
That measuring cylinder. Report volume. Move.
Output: 50 mL
